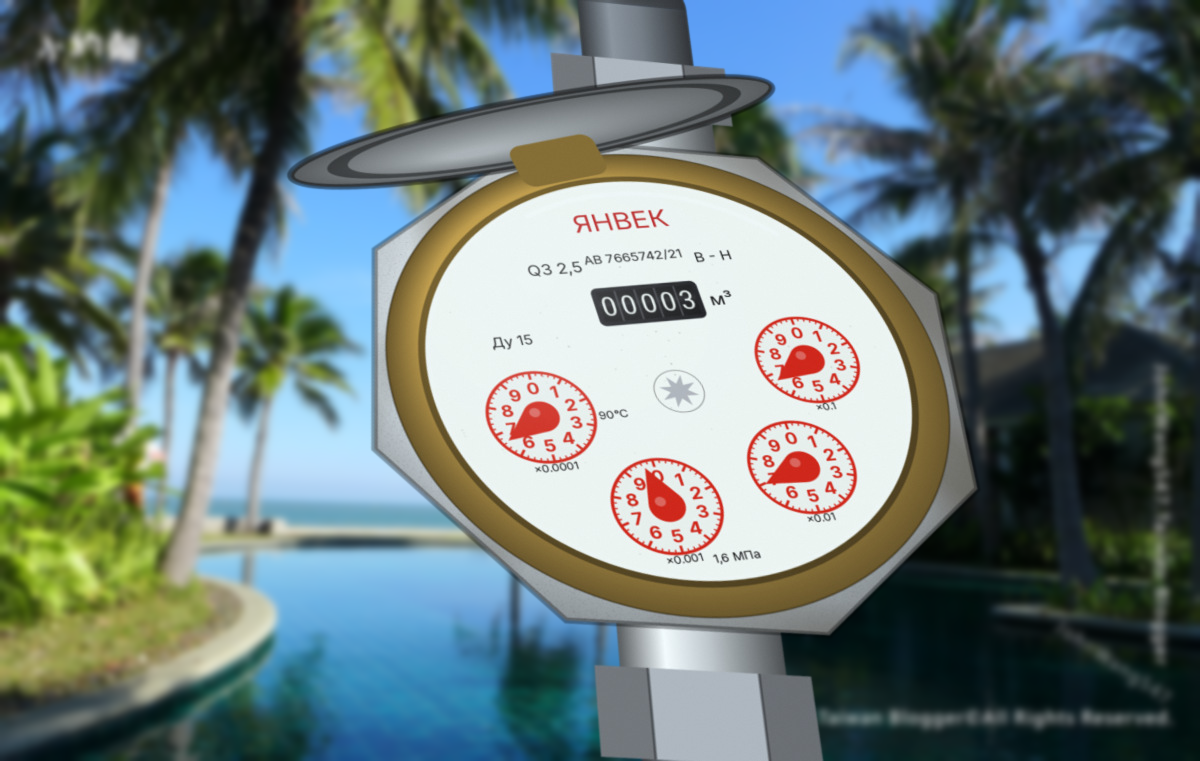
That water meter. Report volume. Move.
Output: 3.6696 m³
